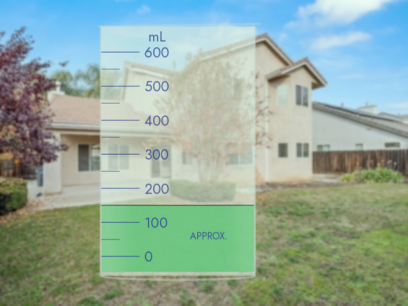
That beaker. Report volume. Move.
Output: 150 mL
